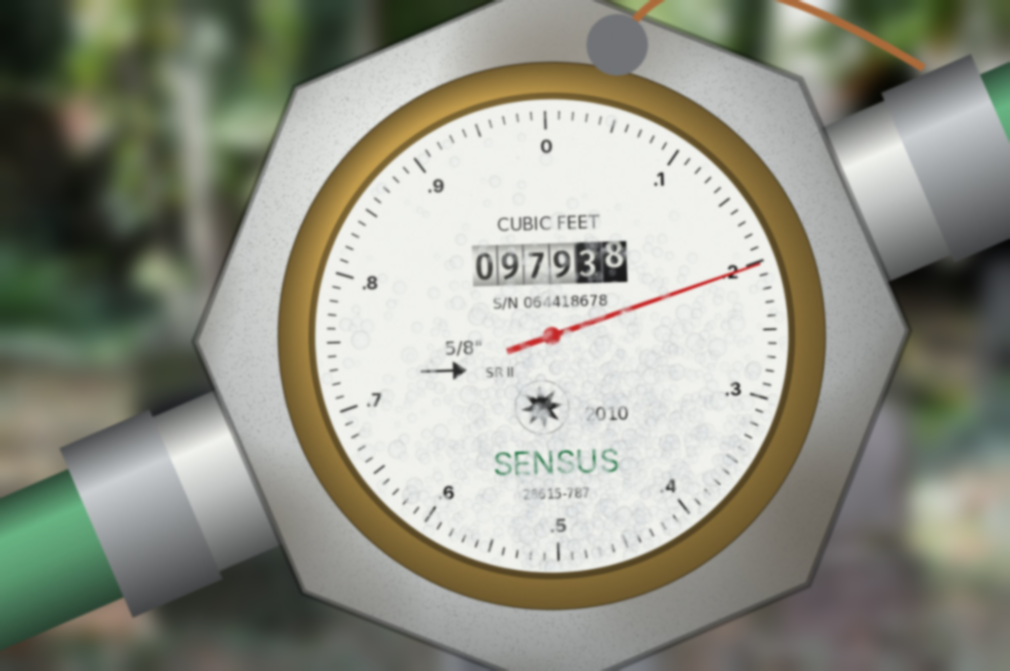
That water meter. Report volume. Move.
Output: 97938.20 ft³
